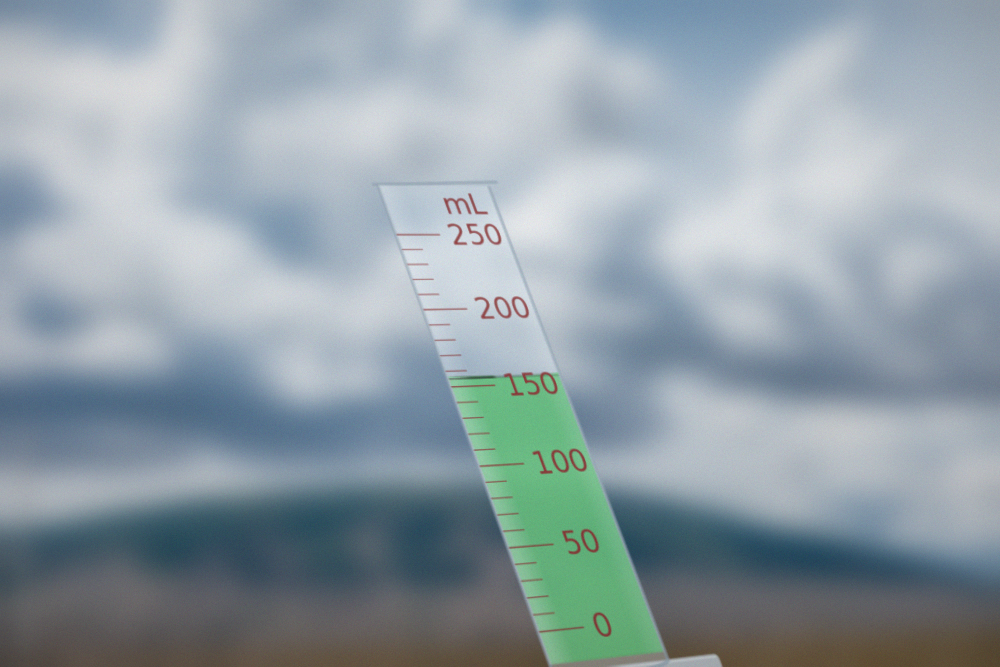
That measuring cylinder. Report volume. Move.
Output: 155 mL
